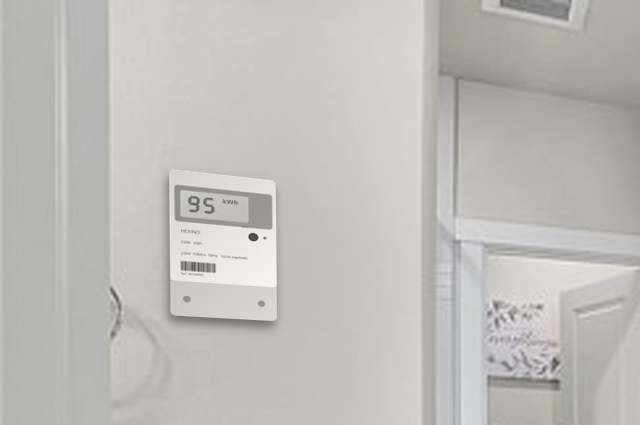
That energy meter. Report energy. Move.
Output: 95 kWh
